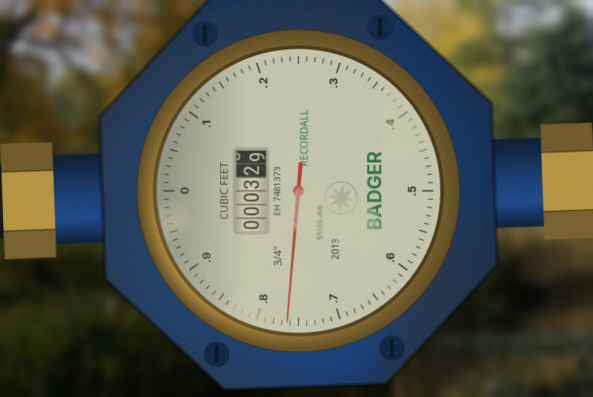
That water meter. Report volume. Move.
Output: 328.76 ft³
